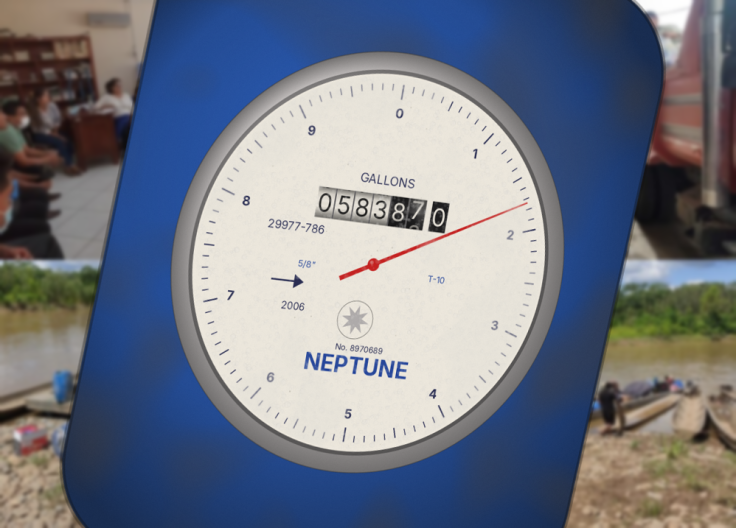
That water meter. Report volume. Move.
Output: 583871.7 gal
